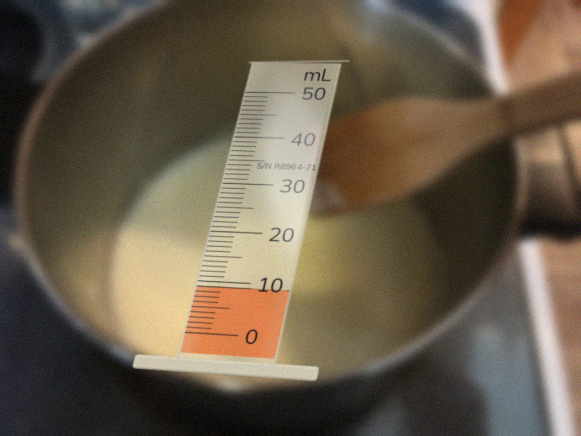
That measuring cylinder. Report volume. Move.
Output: 9 mL
